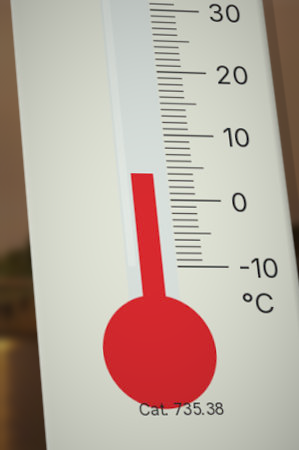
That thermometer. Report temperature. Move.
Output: 4 °C
